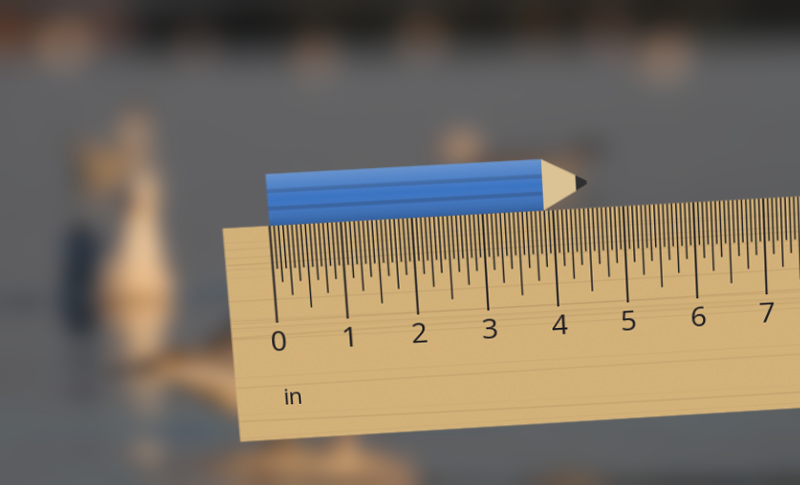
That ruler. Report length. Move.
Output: 4.5 in
